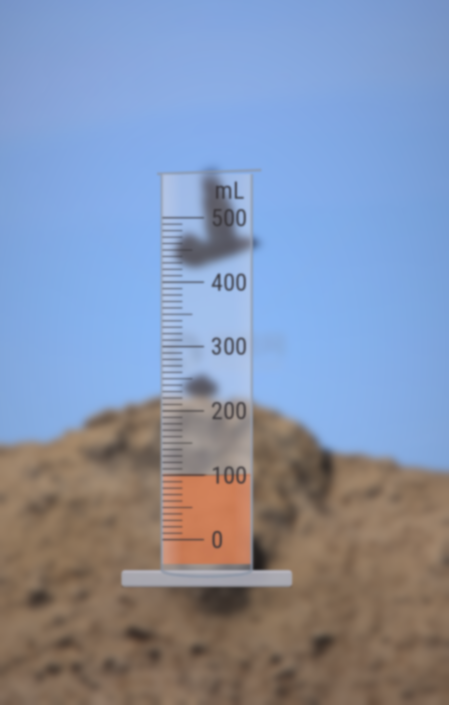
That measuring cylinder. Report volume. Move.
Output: 100 mL
